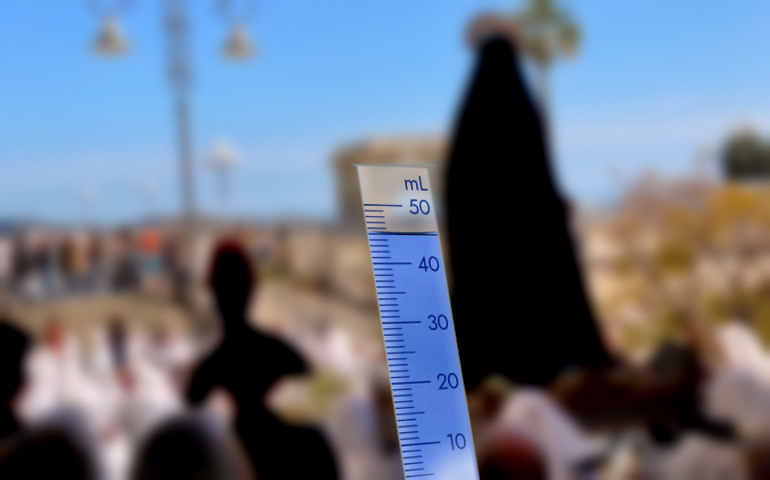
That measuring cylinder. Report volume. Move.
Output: 45 mL
